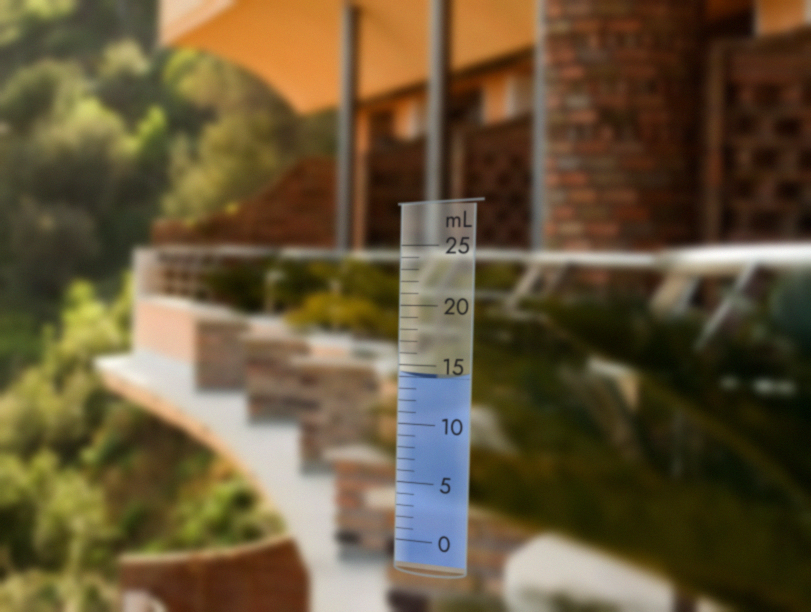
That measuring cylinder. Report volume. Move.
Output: 14 mL
